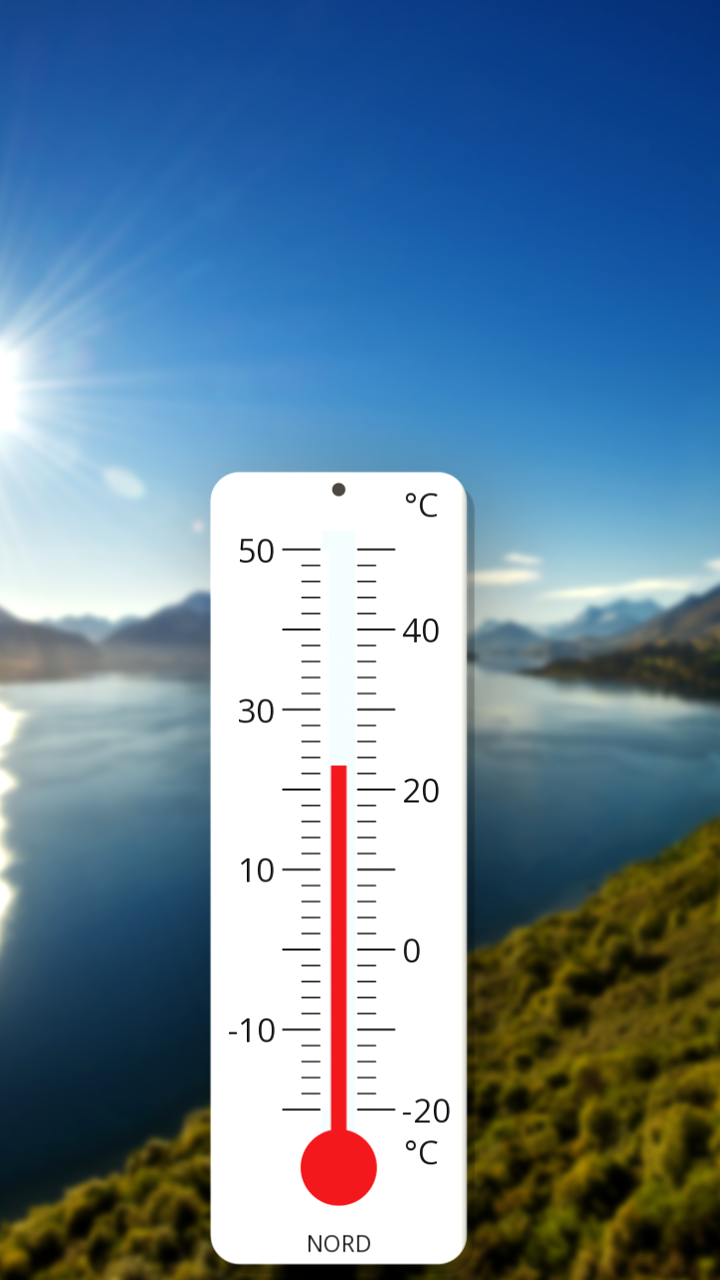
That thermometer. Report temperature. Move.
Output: 23 °C
